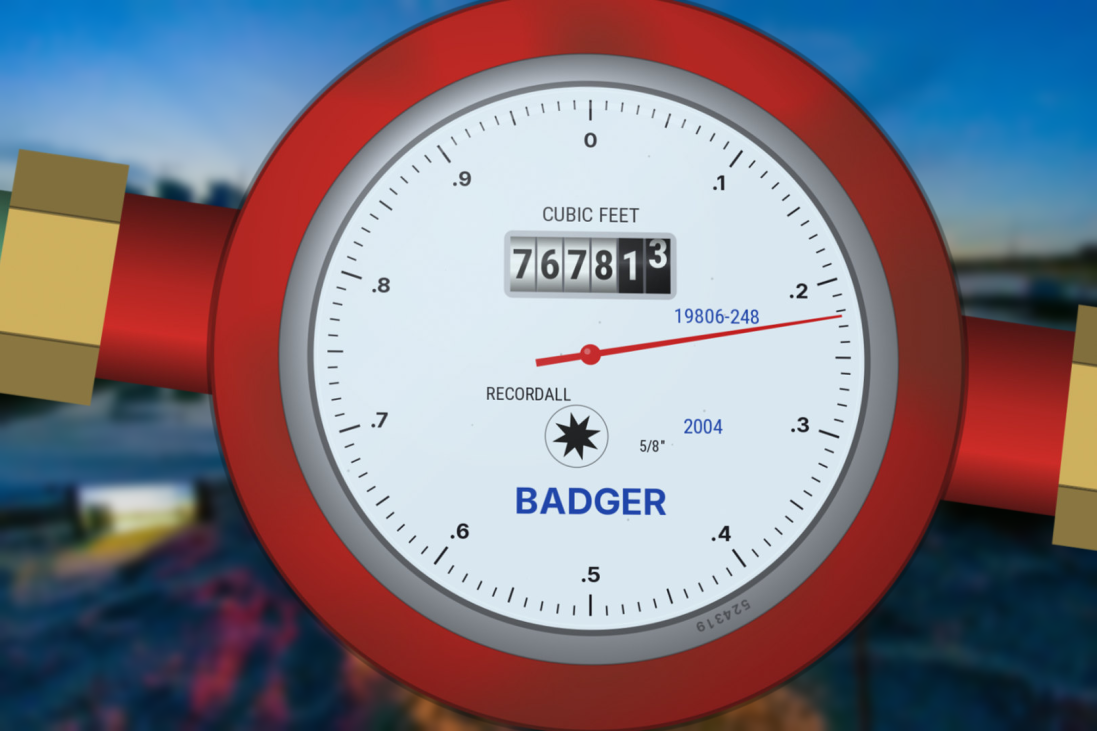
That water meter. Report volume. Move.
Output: 767813.22 ft³
